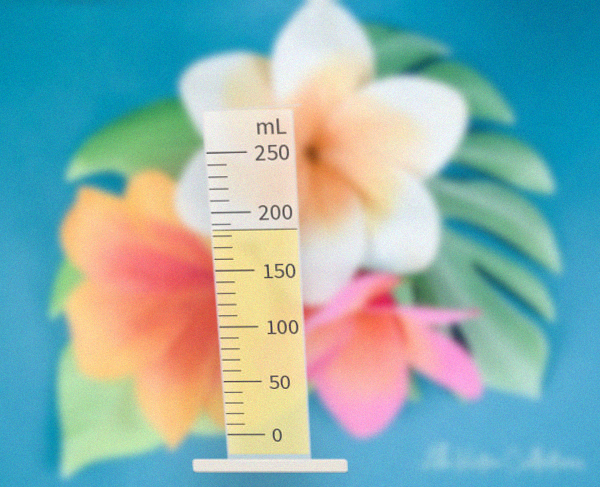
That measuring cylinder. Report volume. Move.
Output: 185 mL
